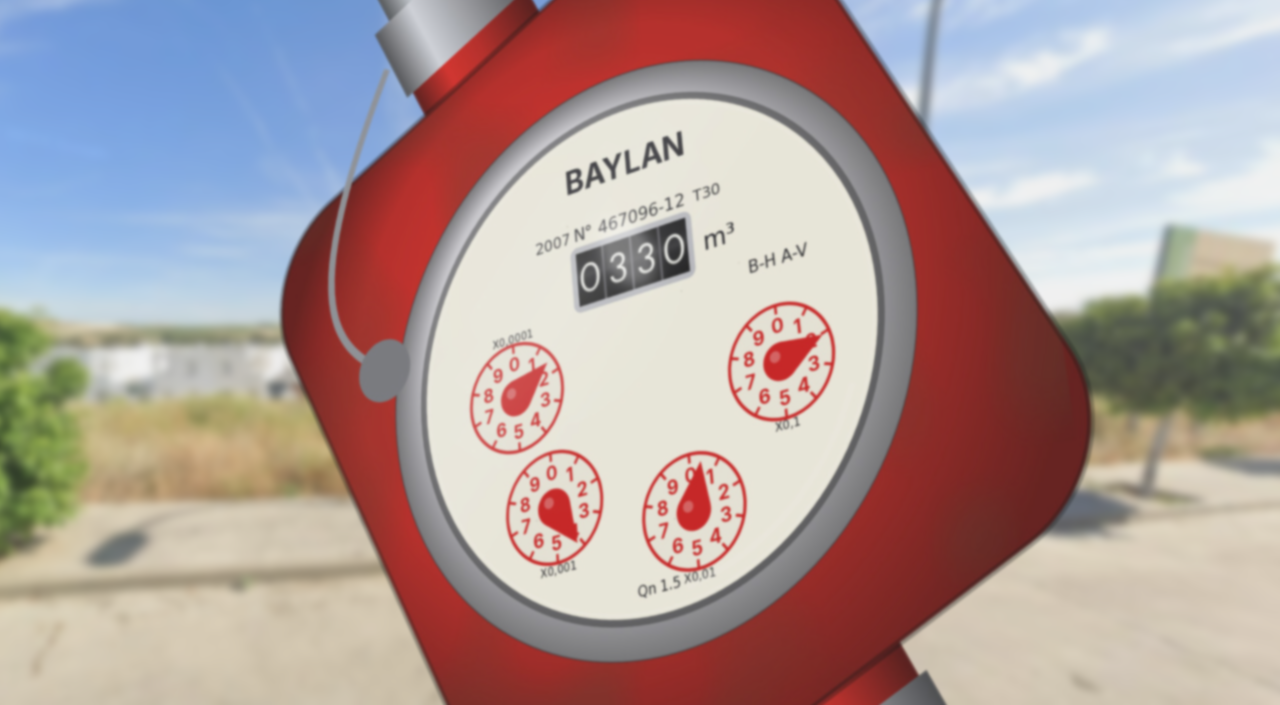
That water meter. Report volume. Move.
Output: 330.2041 m³
